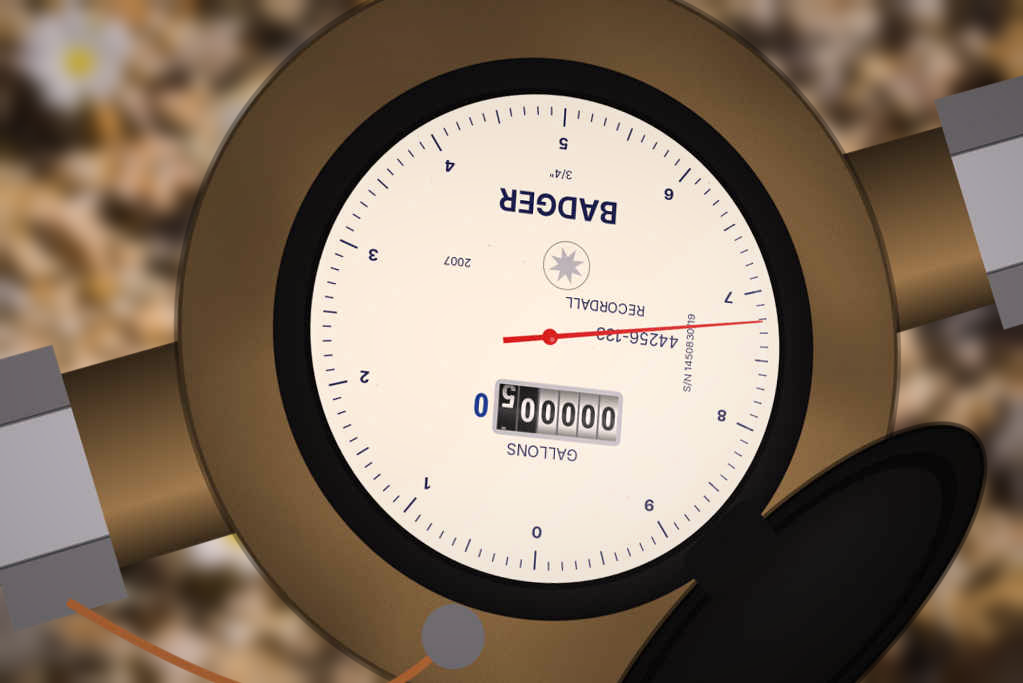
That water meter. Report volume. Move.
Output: 47.2 gal
